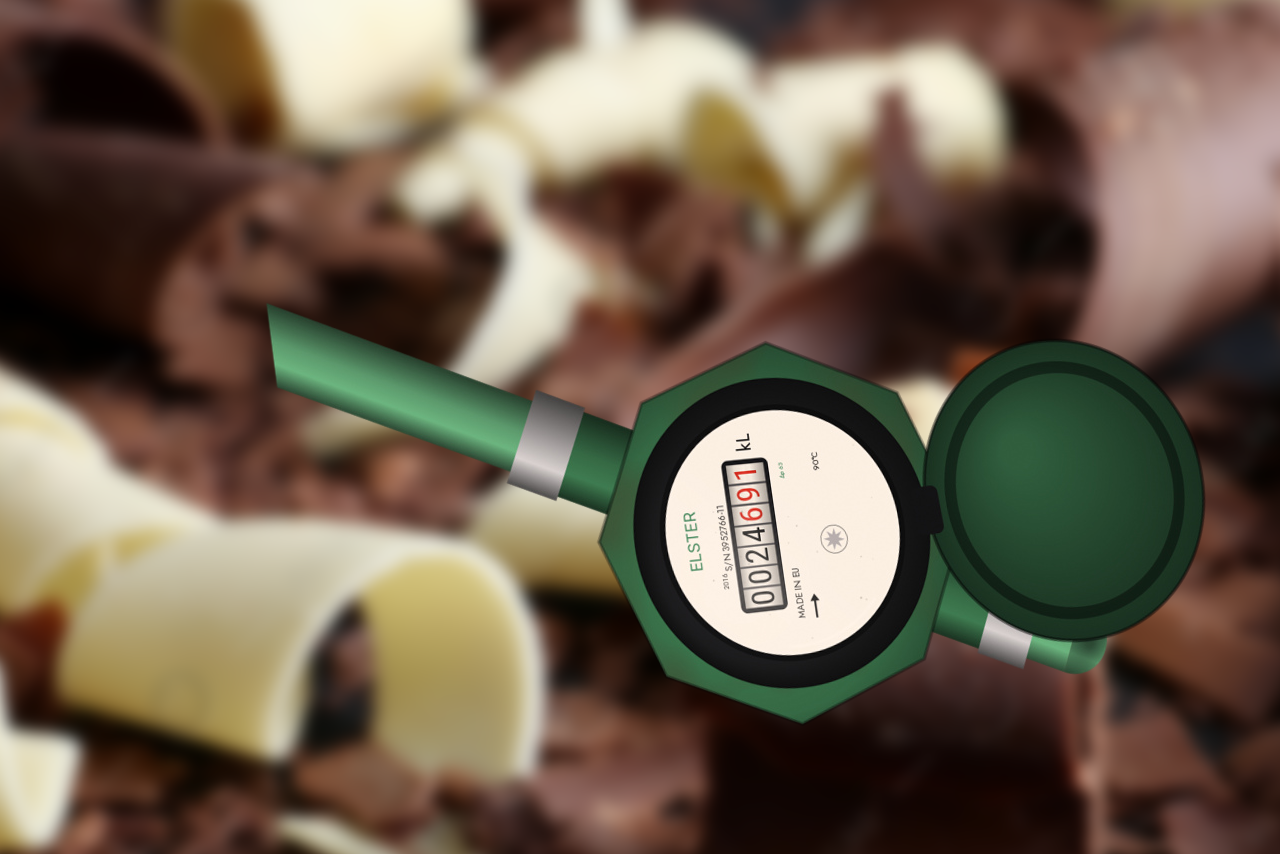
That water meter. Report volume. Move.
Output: 24.691 kL
